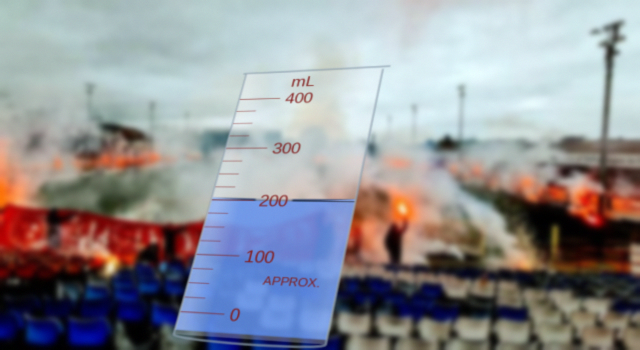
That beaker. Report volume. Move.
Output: 200 mL
